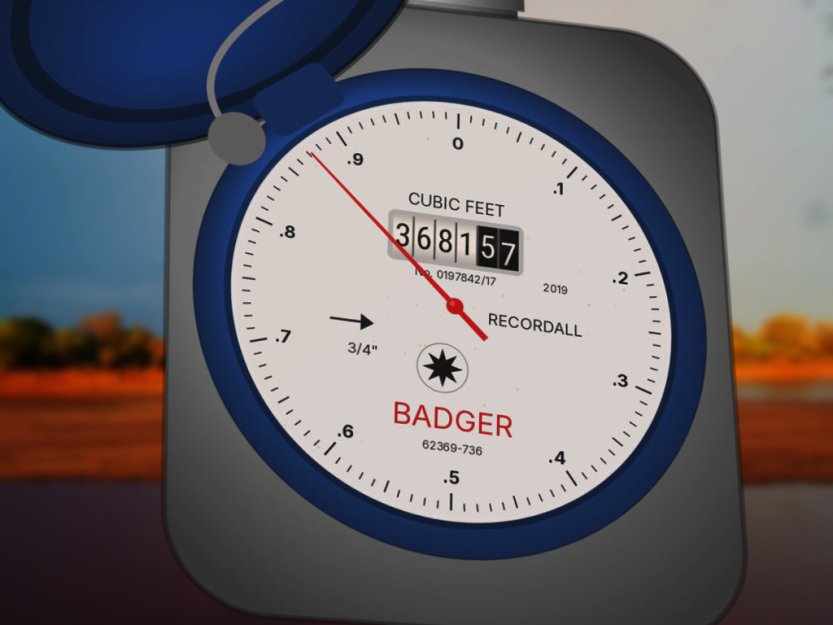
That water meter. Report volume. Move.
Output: 368156.87 ft³
